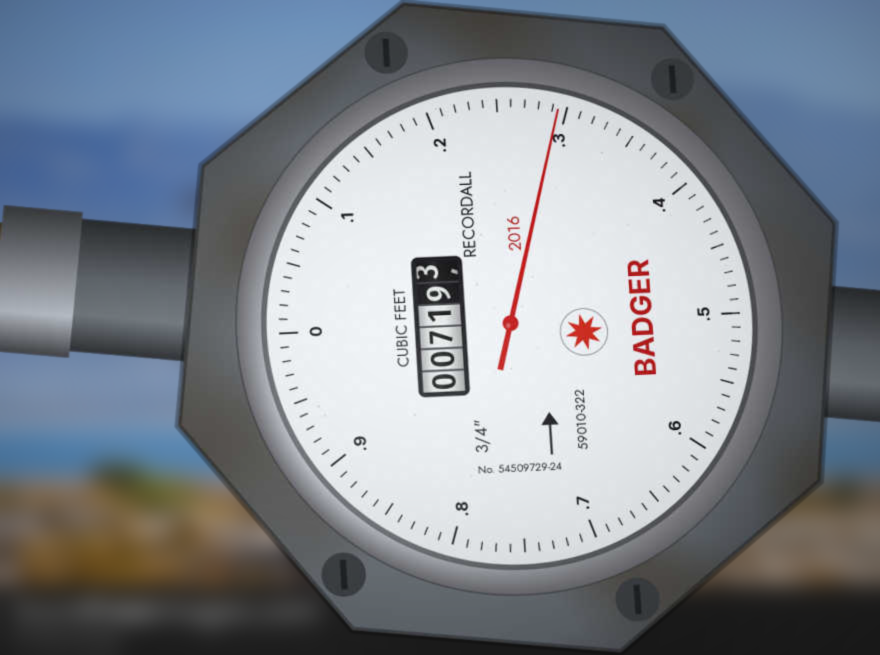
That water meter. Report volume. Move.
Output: 7193.29 ft³
